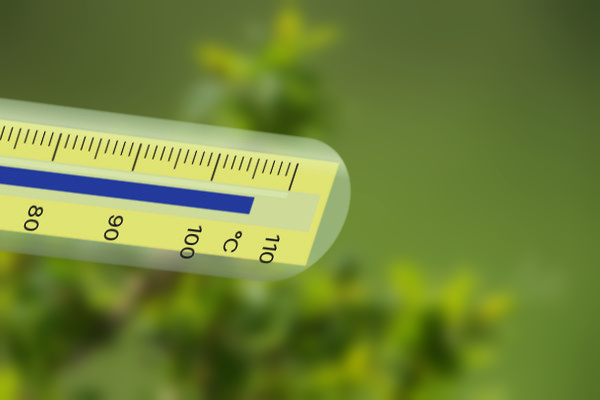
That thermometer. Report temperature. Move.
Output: 106 °C
